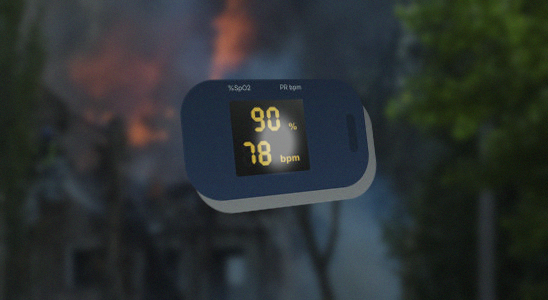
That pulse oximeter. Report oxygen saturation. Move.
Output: 90 %
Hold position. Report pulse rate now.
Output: 78 bpm
